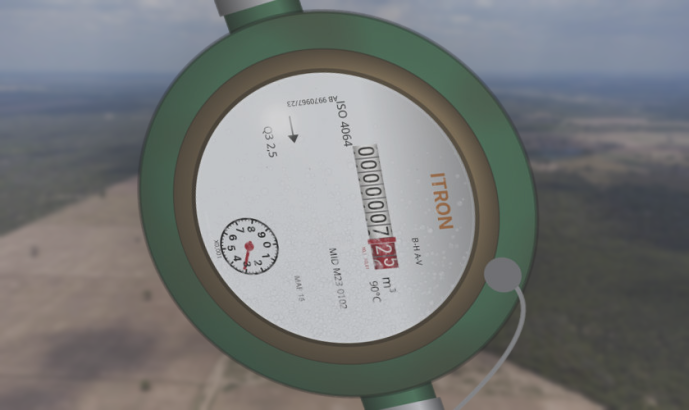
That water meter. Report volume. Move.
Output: 7.253 m³
